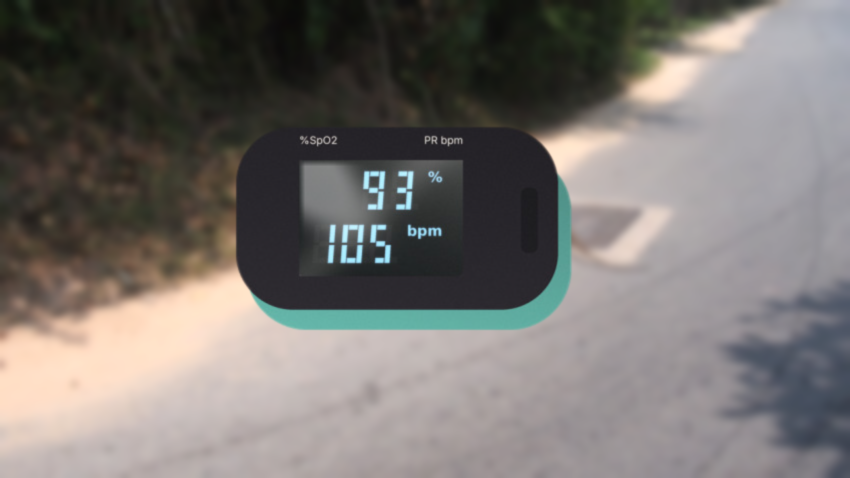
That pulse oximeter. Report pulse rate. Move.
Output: 105 bpm
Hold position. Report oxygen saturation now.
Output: 93 %
